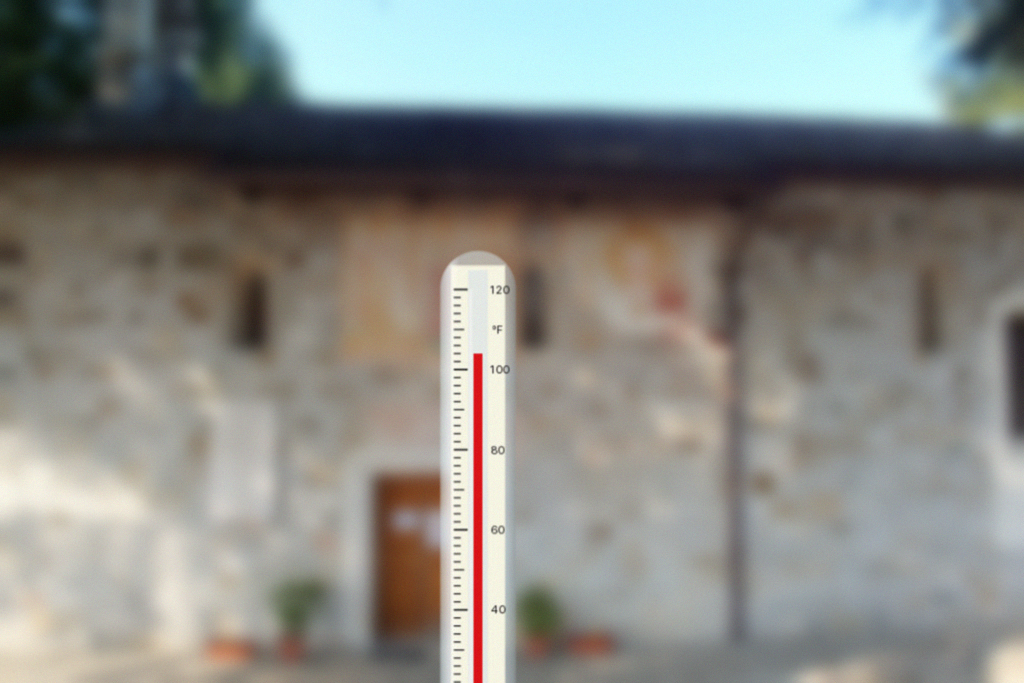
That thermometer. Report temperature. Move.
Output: 104 °F
